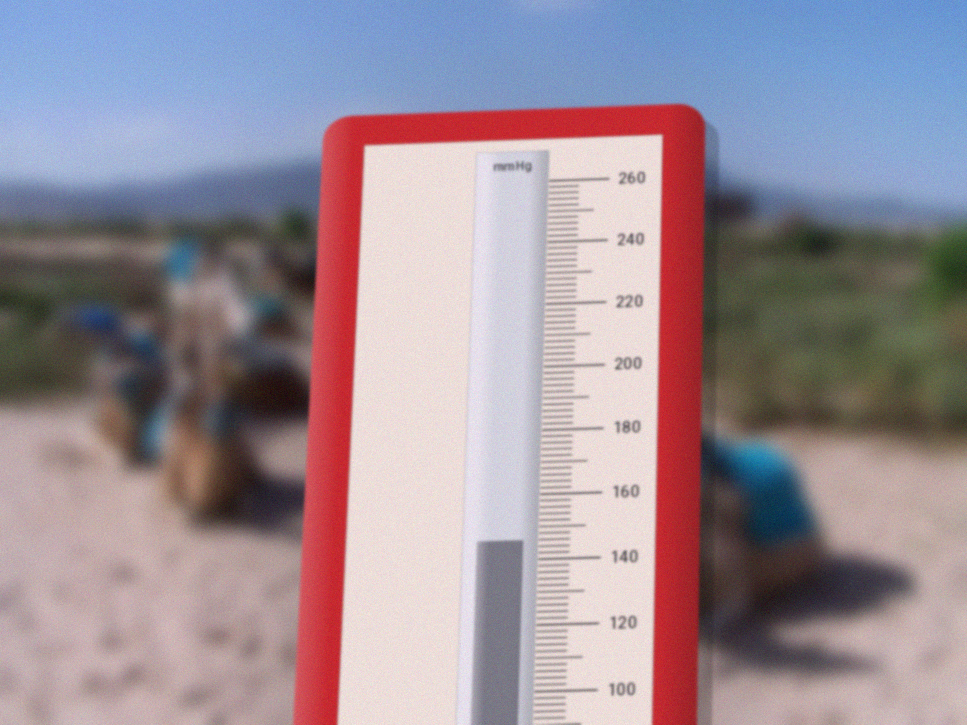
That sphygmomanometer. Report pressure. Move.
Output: 146 mmHg
